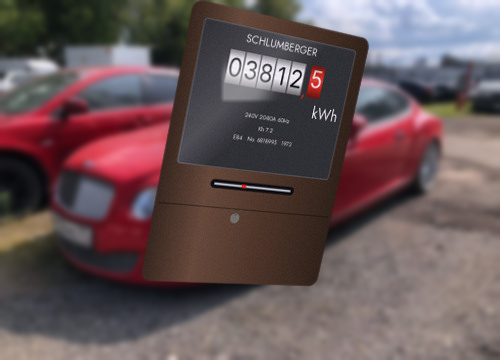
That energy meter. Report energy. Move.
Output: 3812.5 kWh
